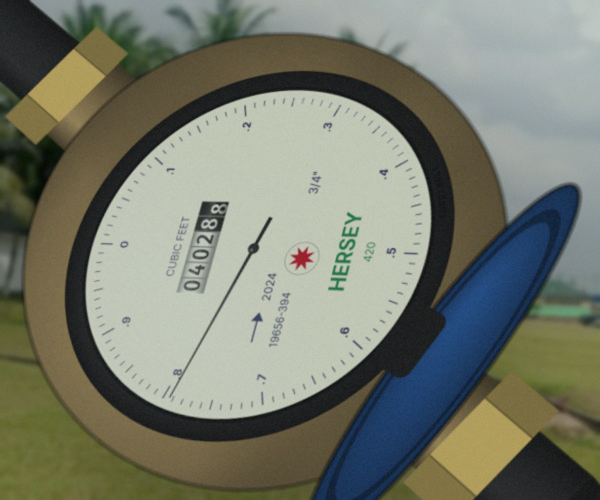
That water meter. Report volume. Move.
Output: 40287.79 ft³
